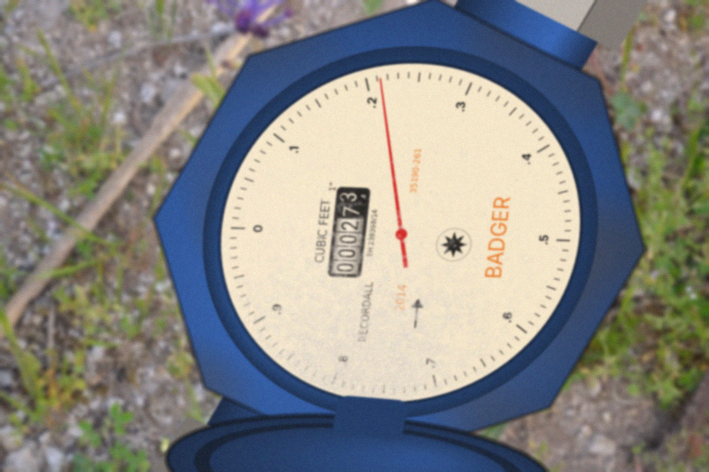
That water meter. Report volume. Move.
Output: 273.21 ft³
